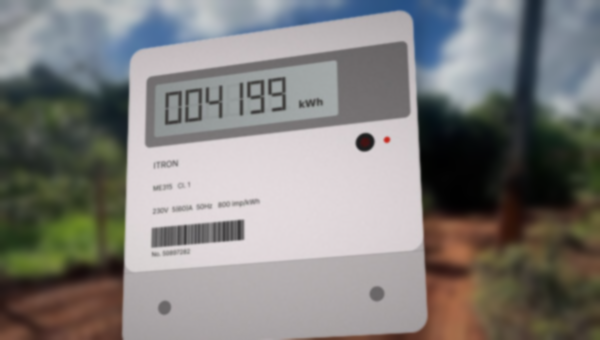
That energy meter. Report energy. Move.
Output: 4199 kWh
